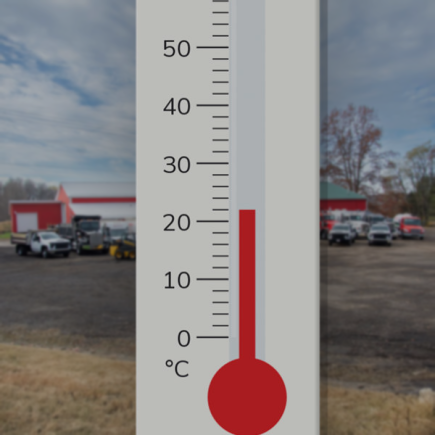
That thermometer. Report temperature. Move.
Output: 22 °C
